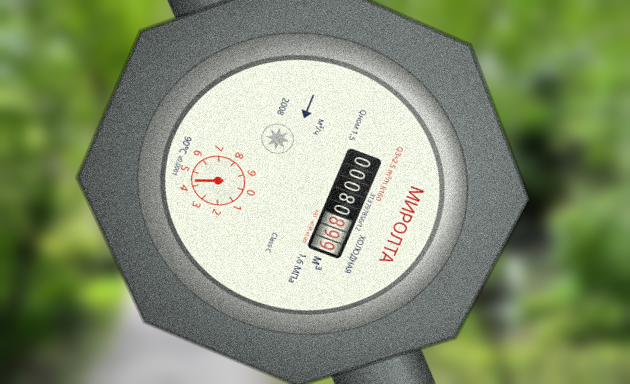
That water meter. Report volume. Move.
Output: 80.8994 m³
